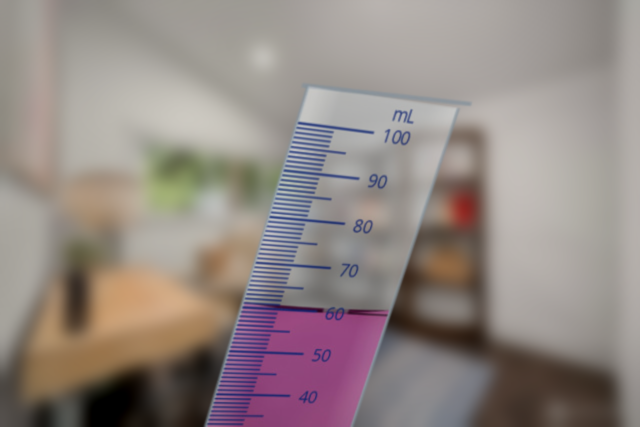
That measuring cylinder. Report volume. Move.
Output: 60 mL
